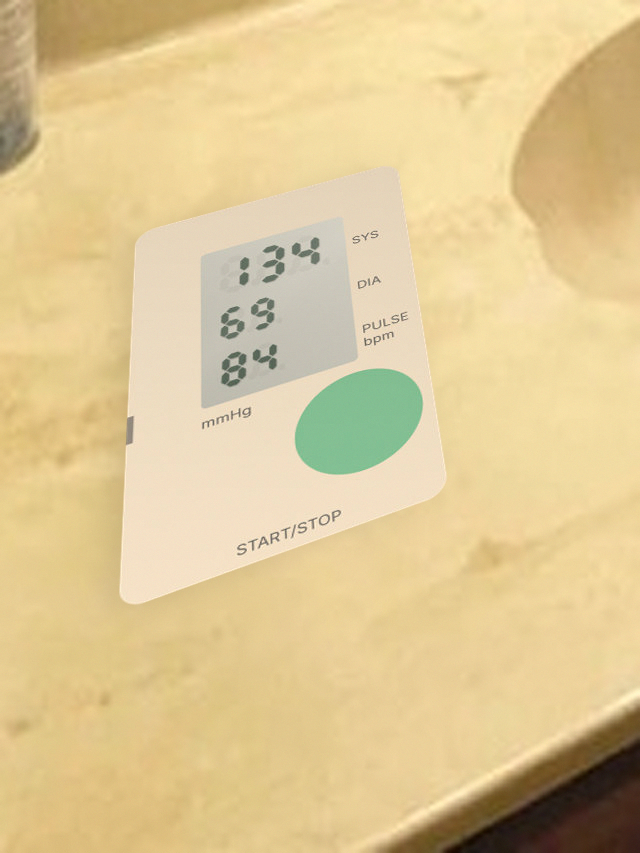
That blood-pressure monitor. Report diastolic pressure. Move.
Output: 69 mmHg
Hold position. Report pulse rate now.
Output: 84 bpm
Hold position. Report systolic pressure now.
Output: 134 mmHg
